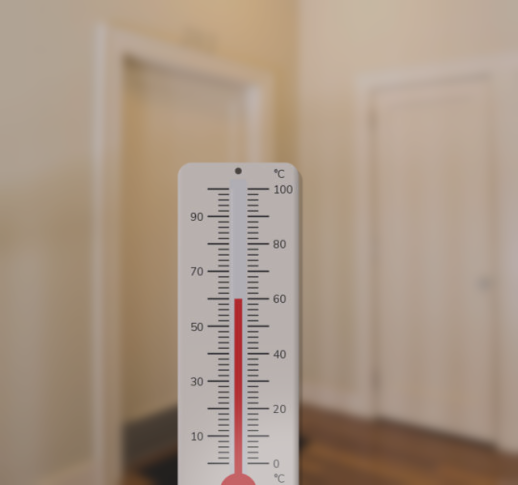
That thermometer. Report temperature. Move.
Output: 60 °C
